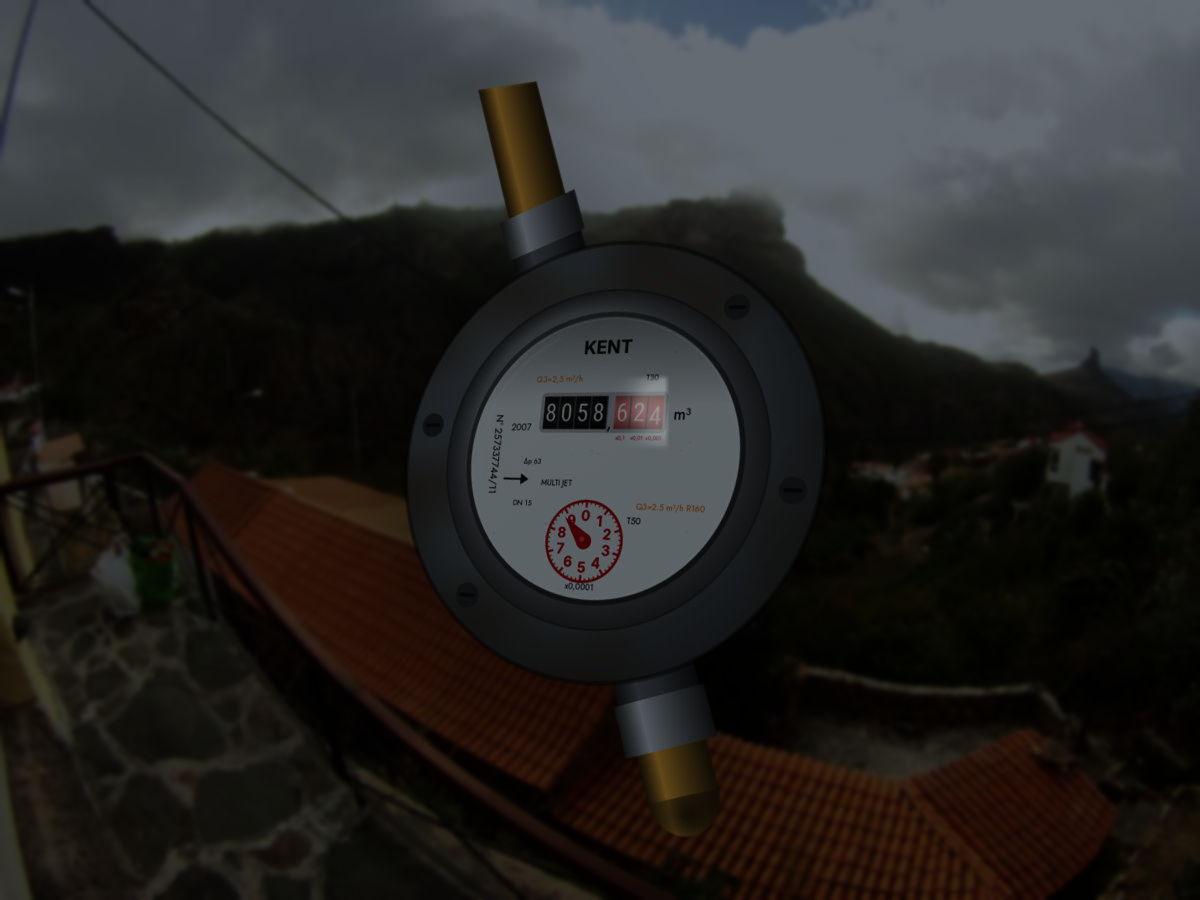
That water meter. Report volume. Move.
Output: 8058.6238 m³
